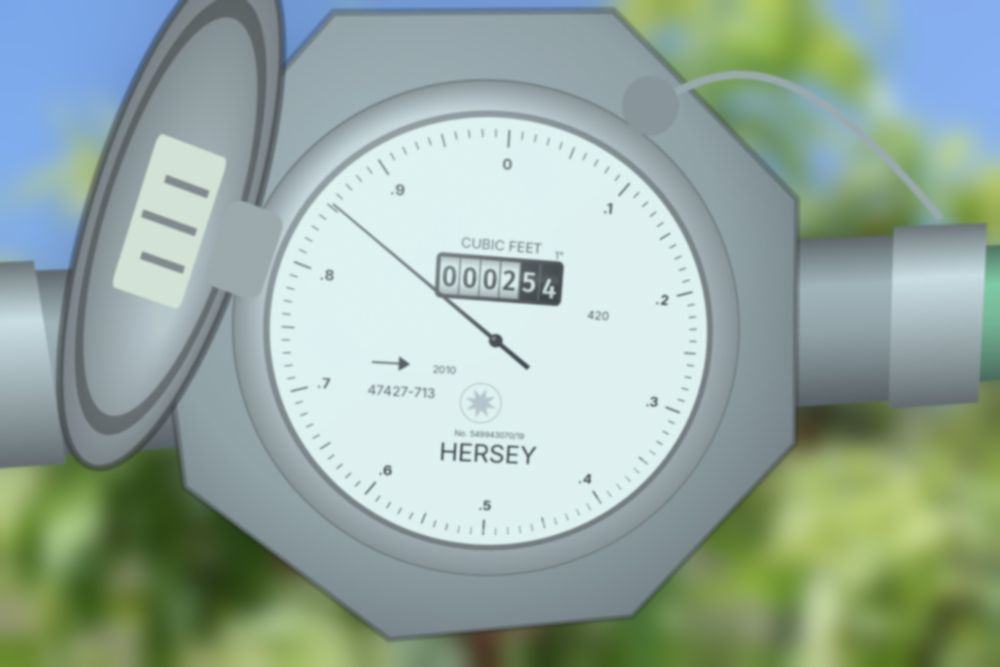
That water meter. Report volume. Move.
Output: 253.85 ft³
